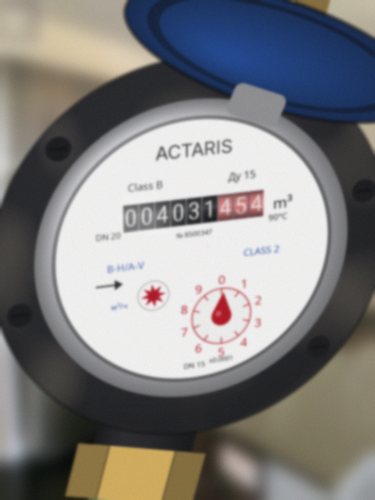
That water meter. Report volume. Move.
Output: 4031.4540 m³
